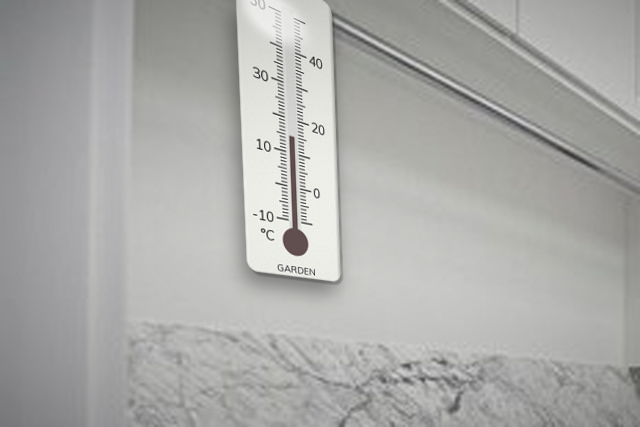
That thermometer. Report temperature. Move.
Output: 15 °C
